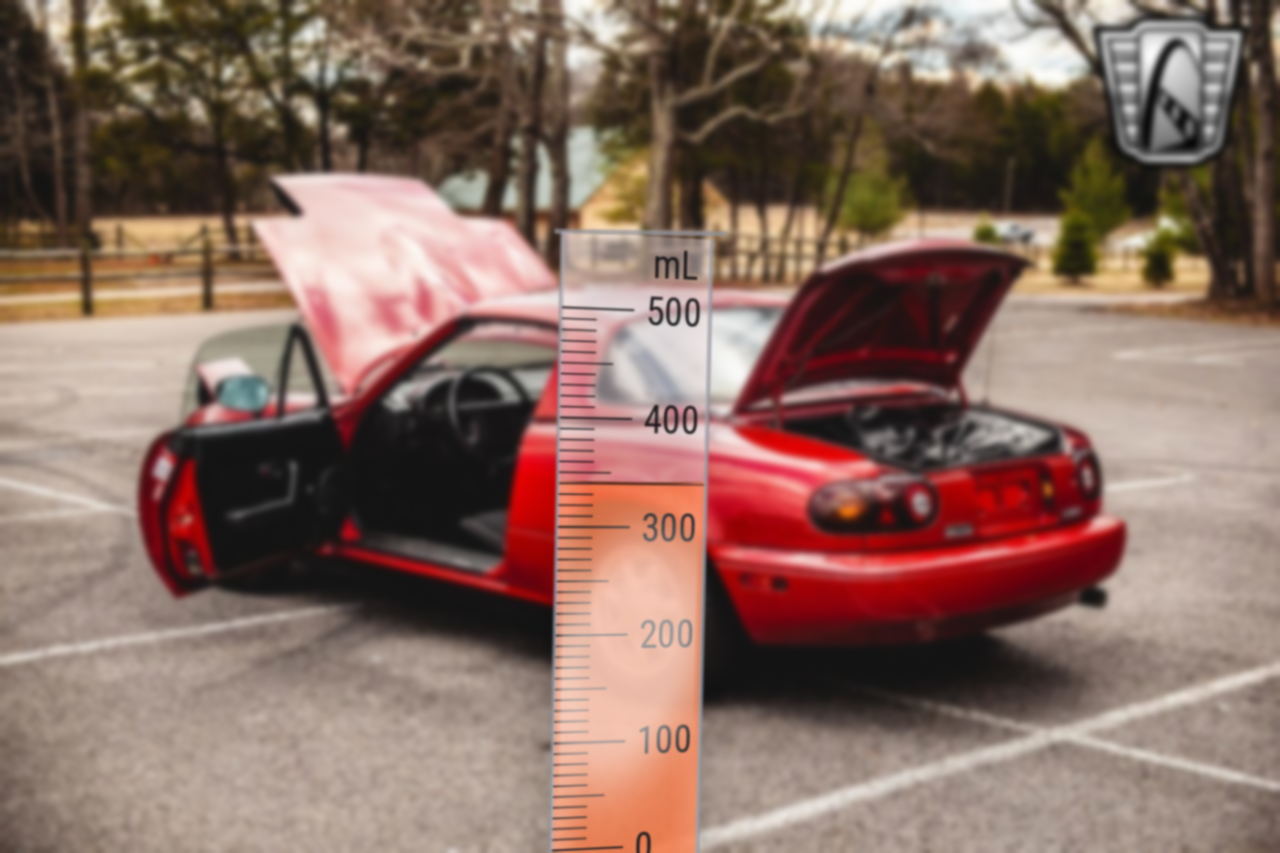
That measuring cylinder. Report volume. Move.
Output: 340 mL
